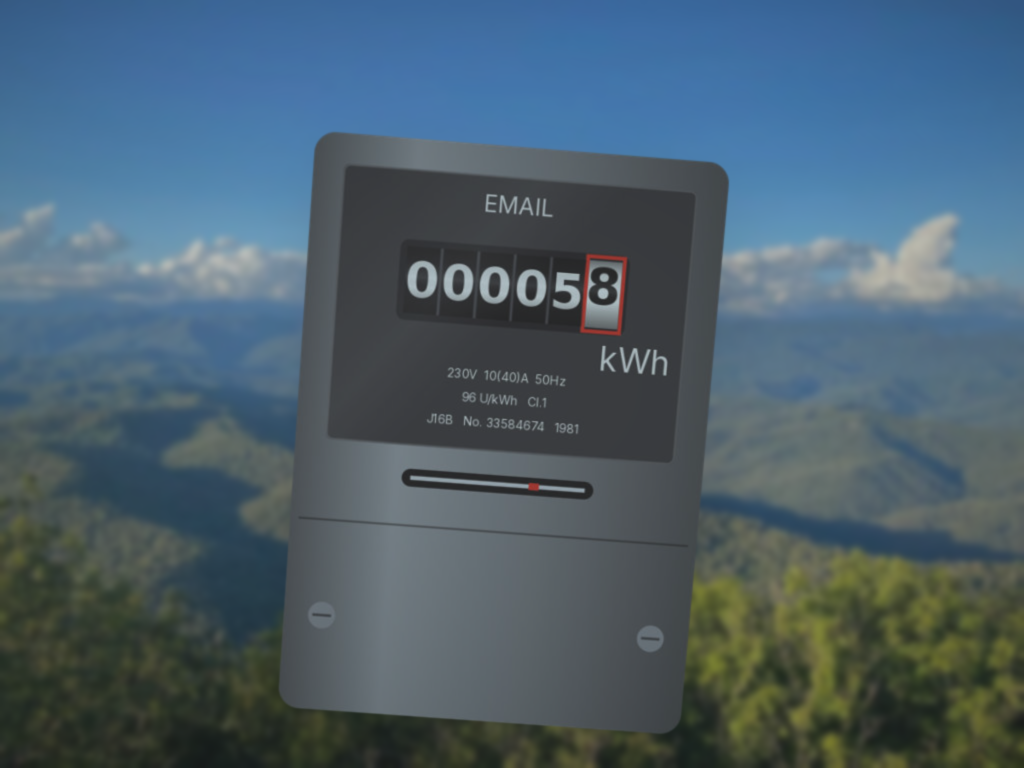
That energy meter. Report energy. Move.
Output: 5.8 kWh
